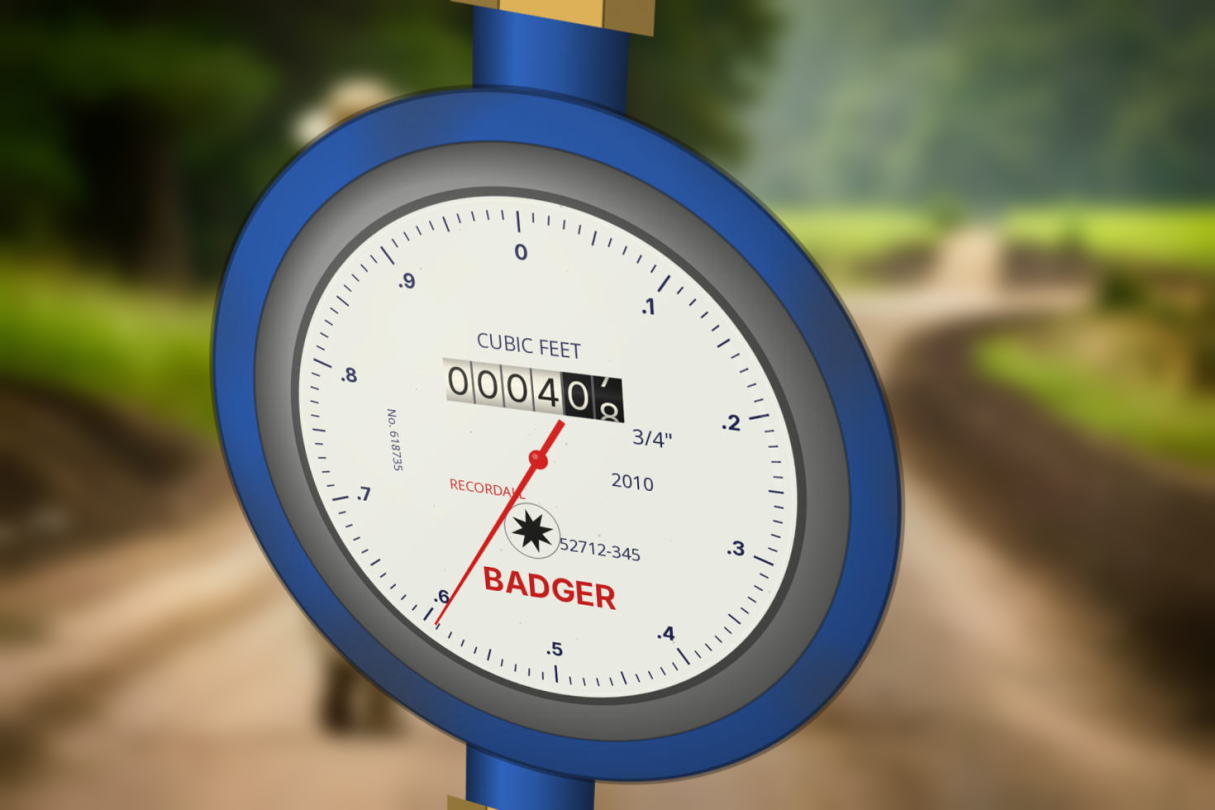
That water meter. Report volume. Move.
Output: 407.59 ft³
